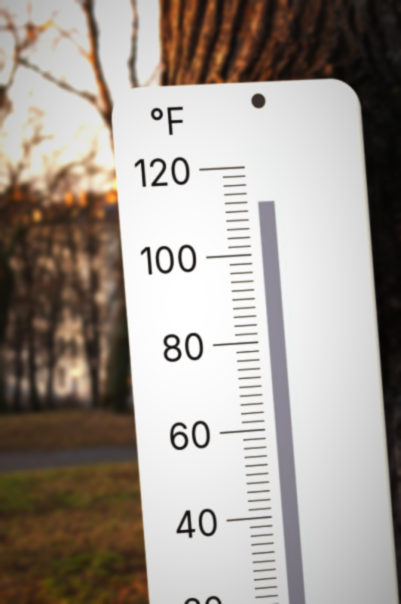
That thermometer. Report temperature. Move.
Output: 112 °F
